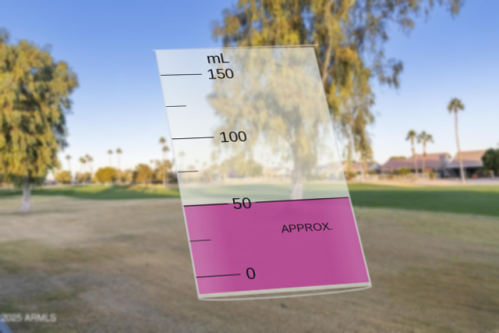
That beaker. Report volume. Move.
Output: 50 mL
